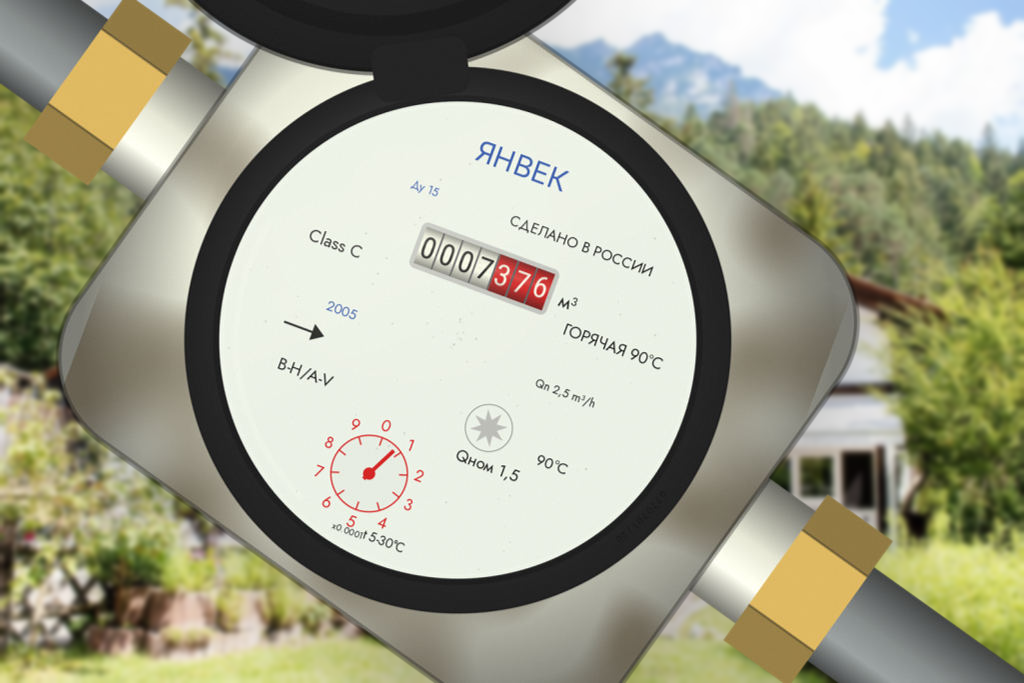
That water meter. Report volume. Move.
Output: 7.3760 m³
